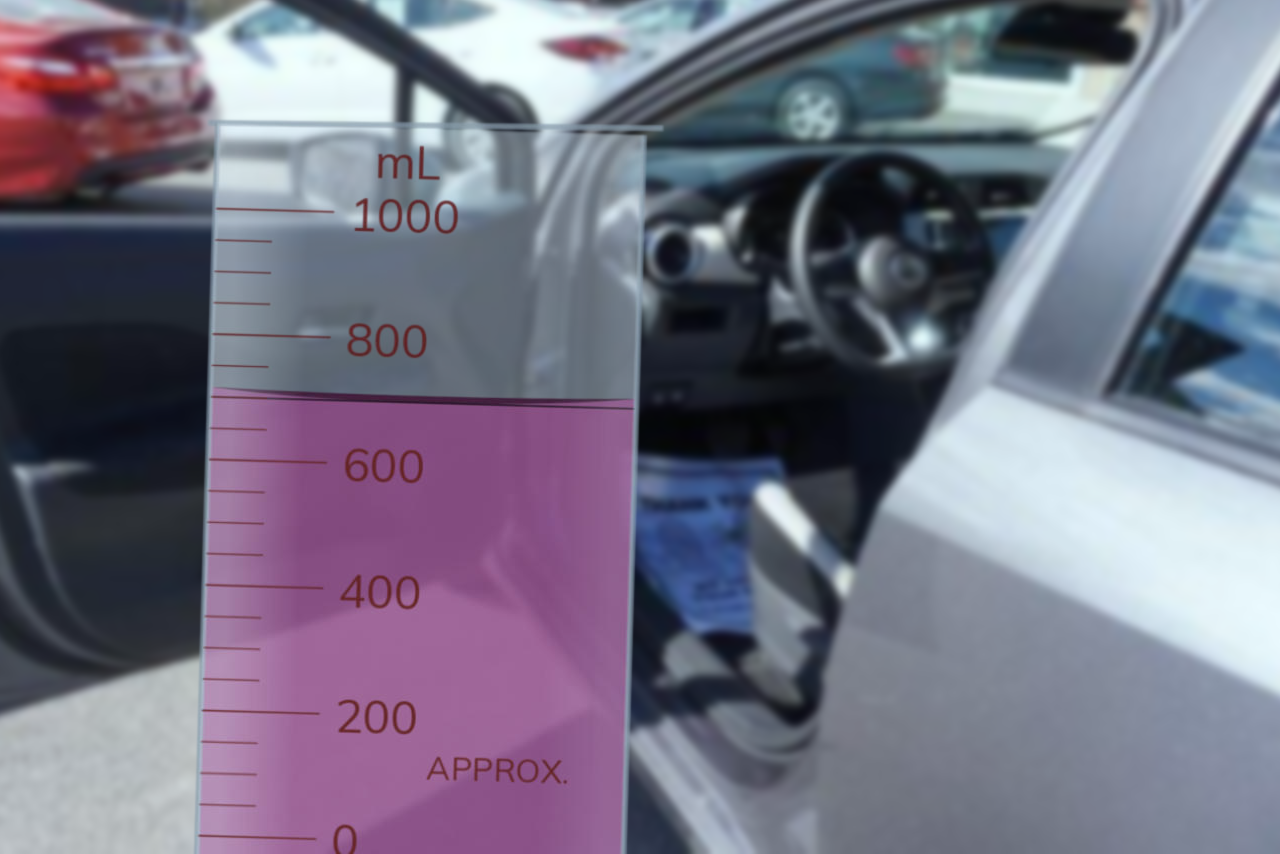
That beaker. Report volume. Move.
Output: 700 mL
